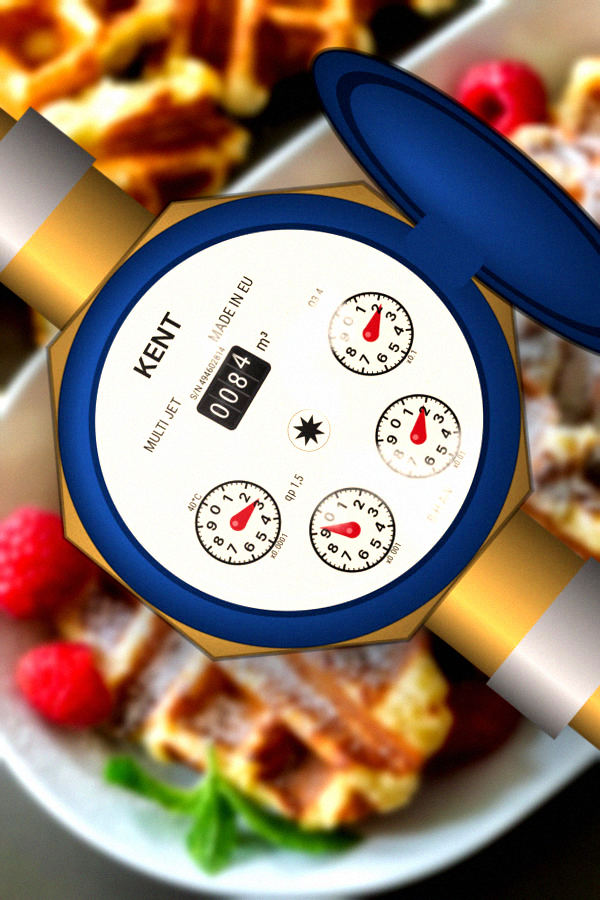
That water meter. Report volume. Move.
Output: 84.2192 m³
